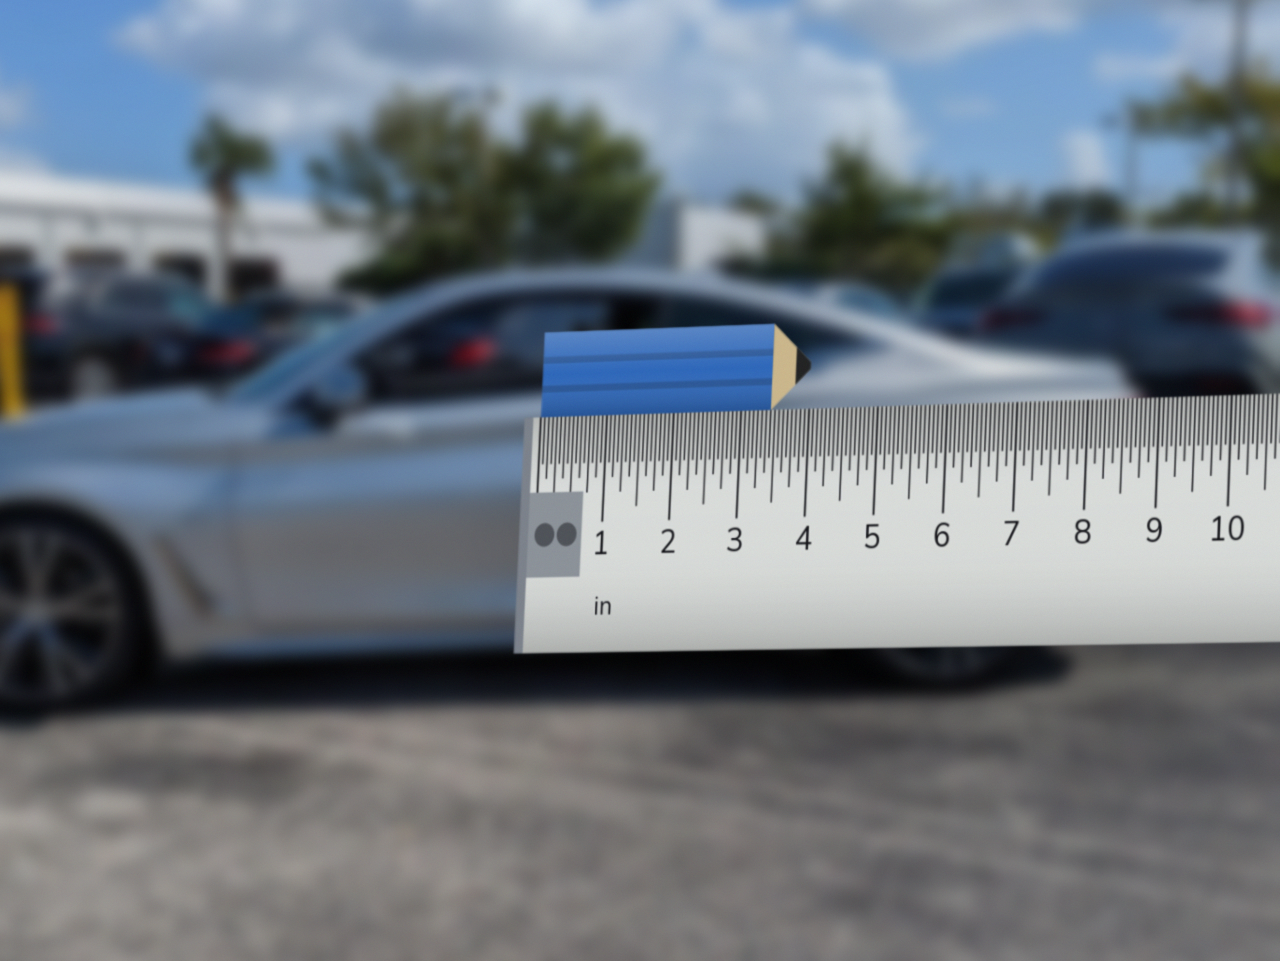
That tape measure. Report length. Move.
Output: 4 in
